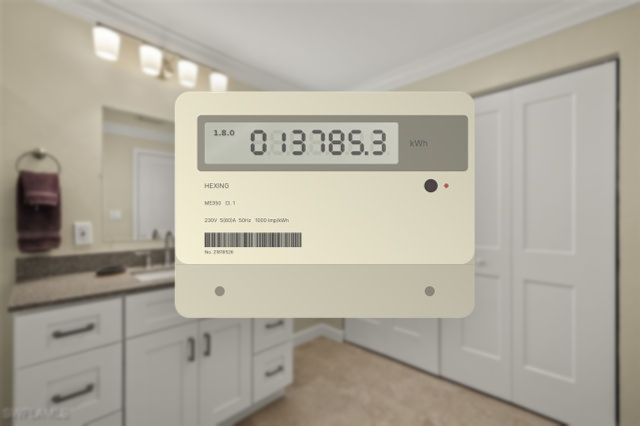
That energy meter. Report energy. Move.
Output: 13785.3 kWh
